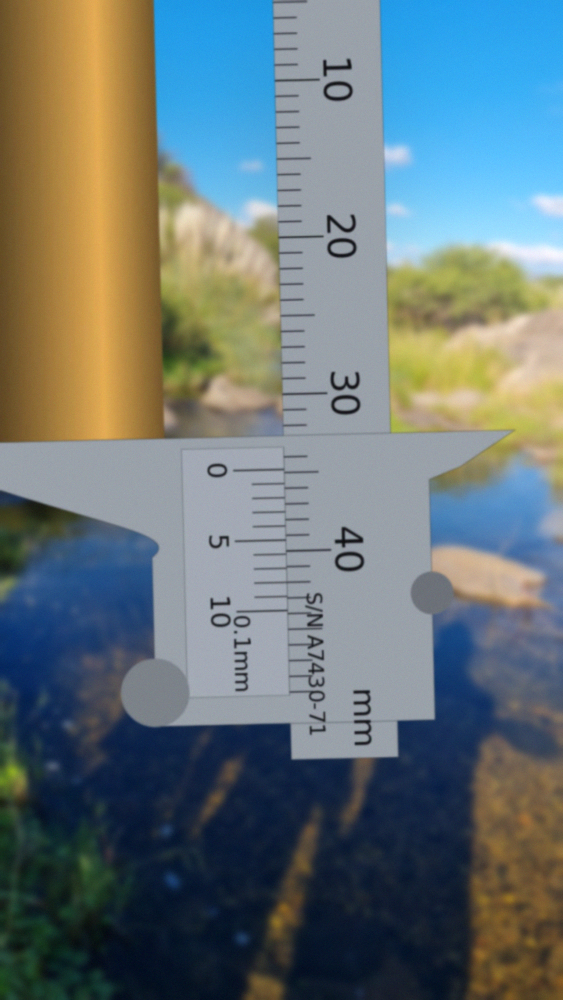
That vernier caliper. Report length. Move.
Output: 34.8 mm
